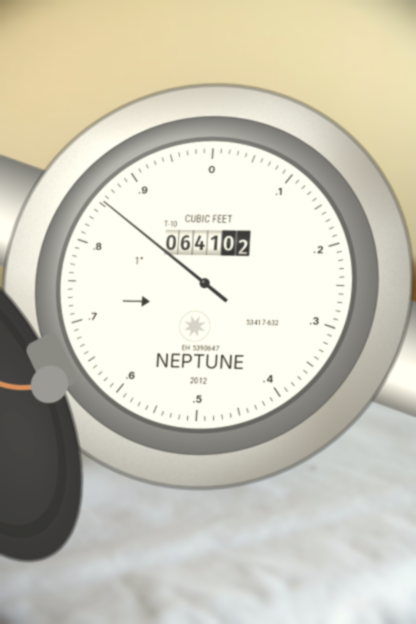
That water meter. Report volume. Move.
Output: 64101.85 ft³
